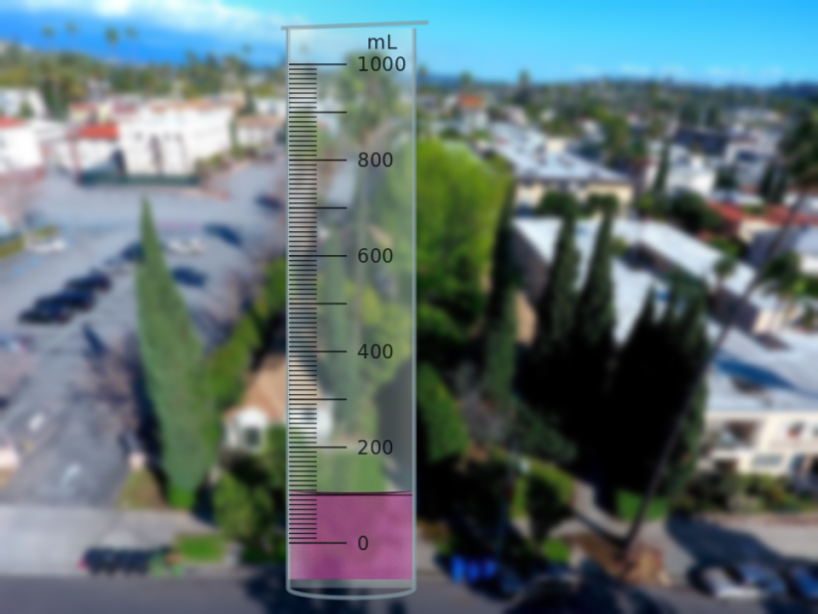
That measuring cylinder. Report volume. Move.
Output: 100 mL
